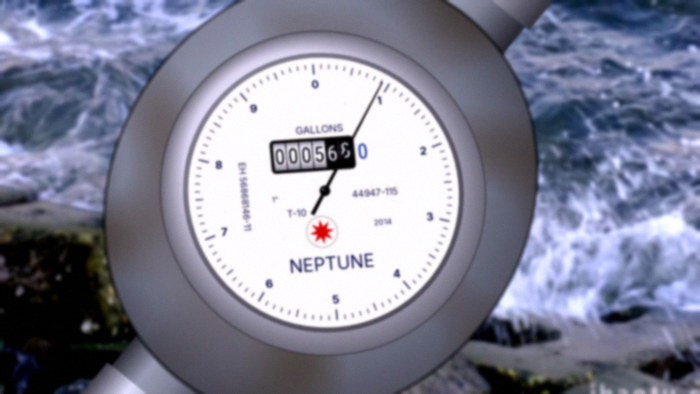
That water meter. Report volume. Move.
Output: 5680.9 gal
